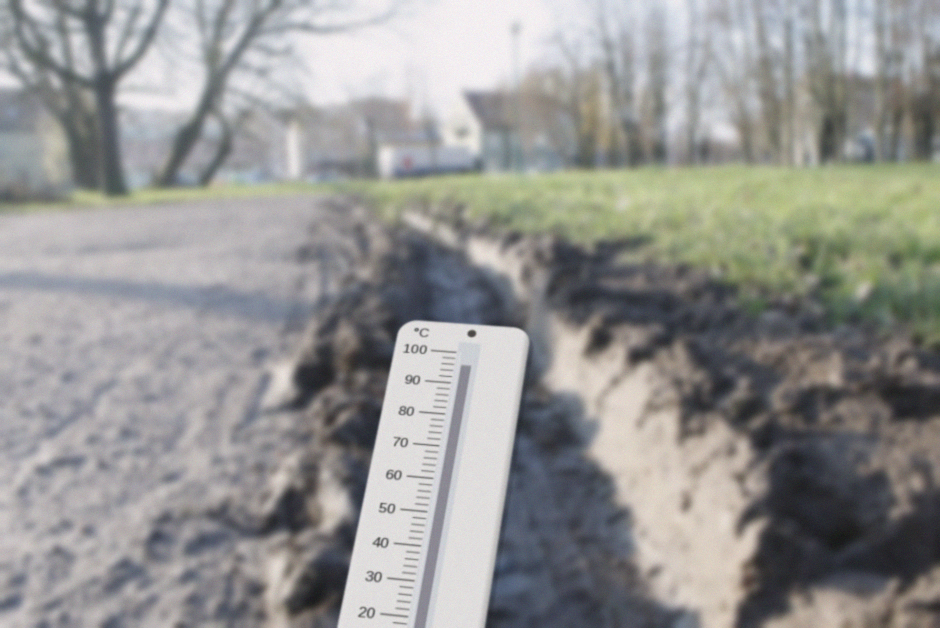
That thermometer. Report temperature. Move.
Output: 96 °C
